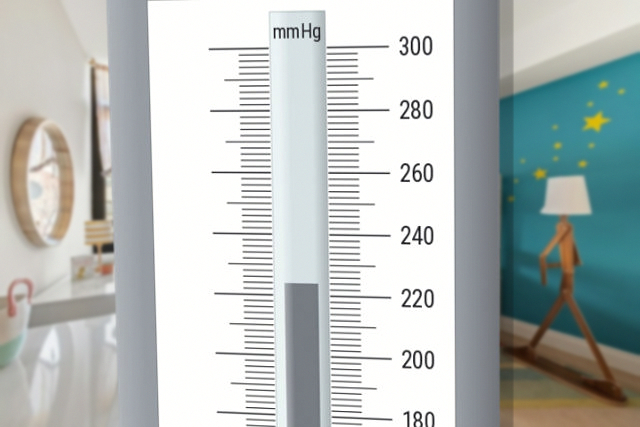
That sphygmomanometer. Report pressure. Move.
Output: 224 mmHg
